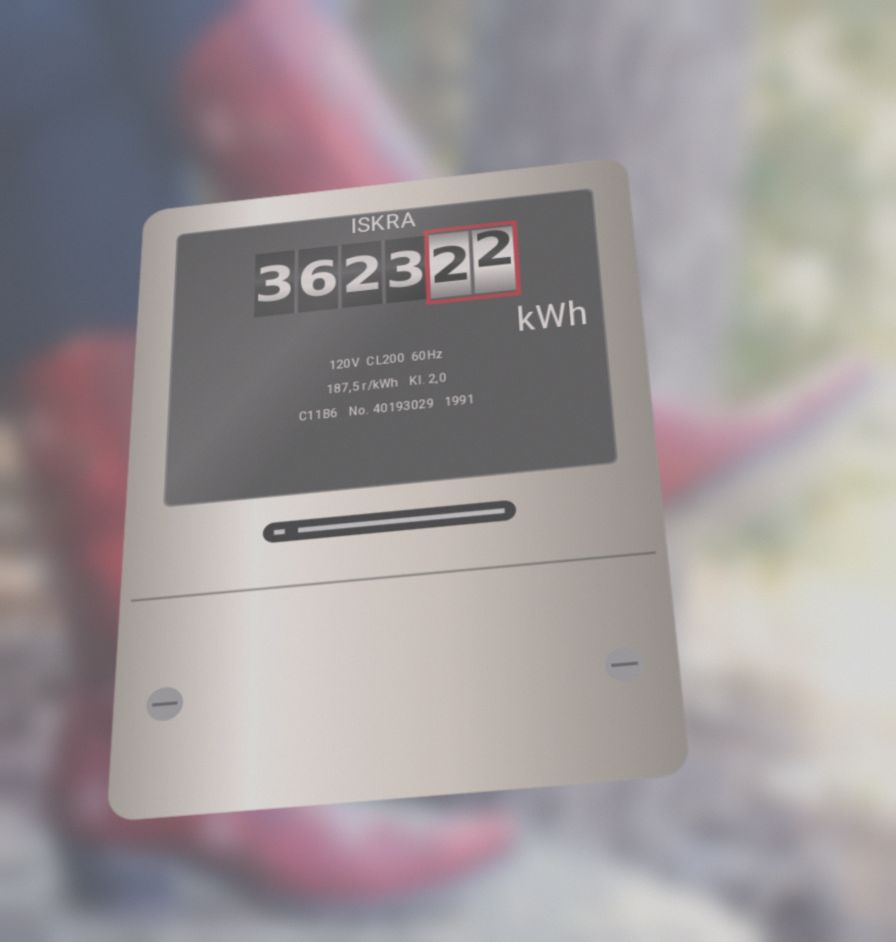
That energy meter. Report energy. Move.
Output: 3623.22 kWh
